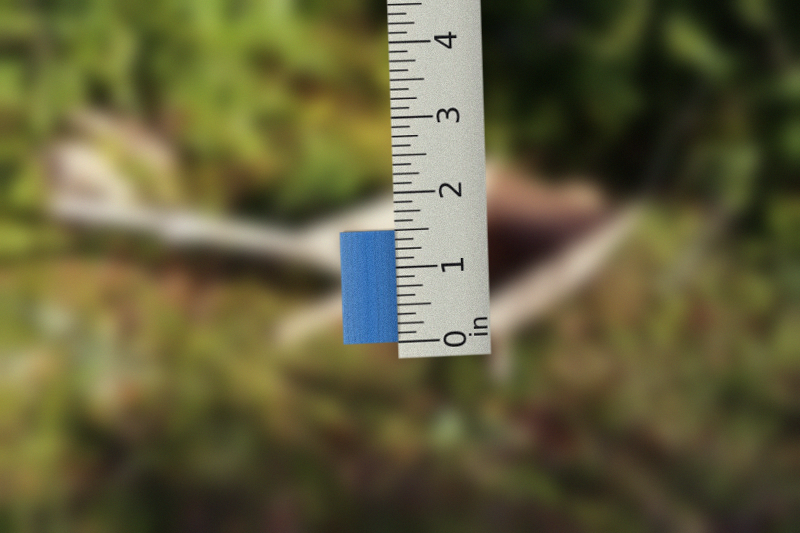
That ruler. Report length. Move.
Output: 1.5 in
